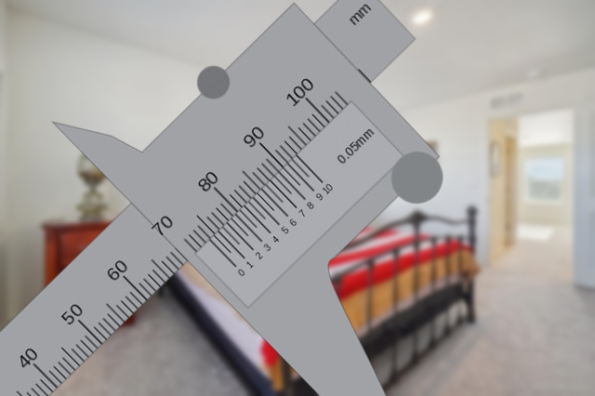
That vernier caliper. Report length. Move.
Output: 73.8 mm
